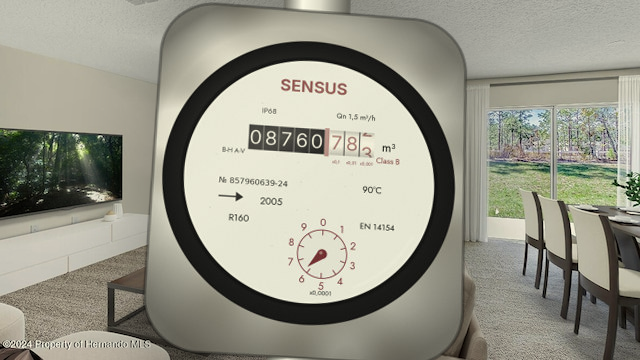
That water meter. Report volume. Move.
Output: 8760.7826 m³
